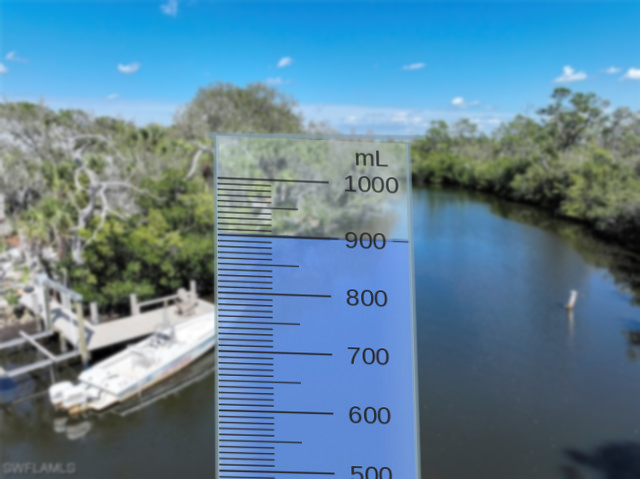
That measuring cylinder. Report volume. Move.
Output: 900 mL
